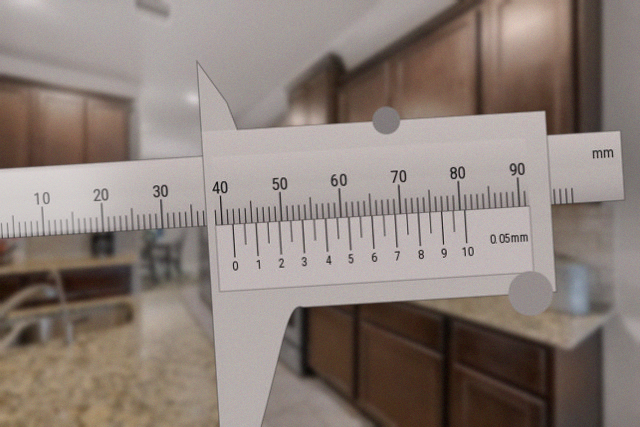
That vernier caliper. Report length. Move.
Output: 41.8 mm
